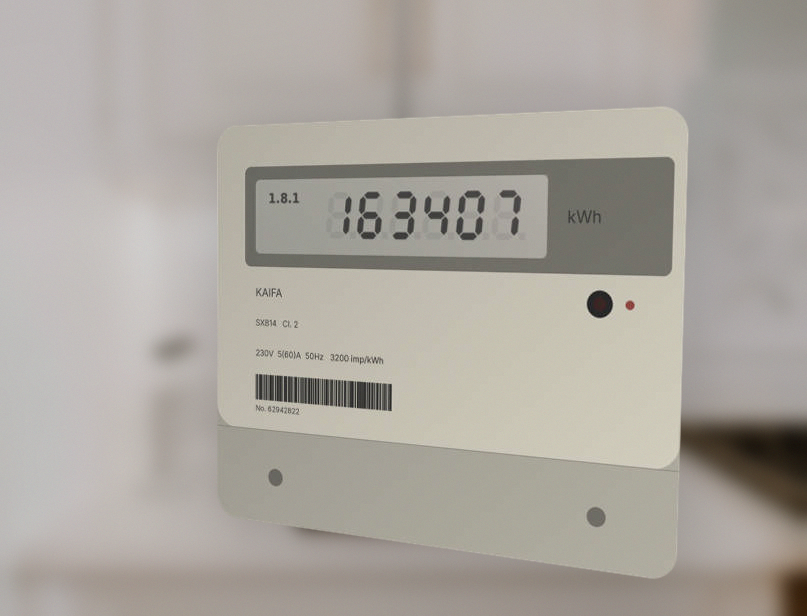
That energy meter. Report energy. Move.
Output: 163407 kWh
